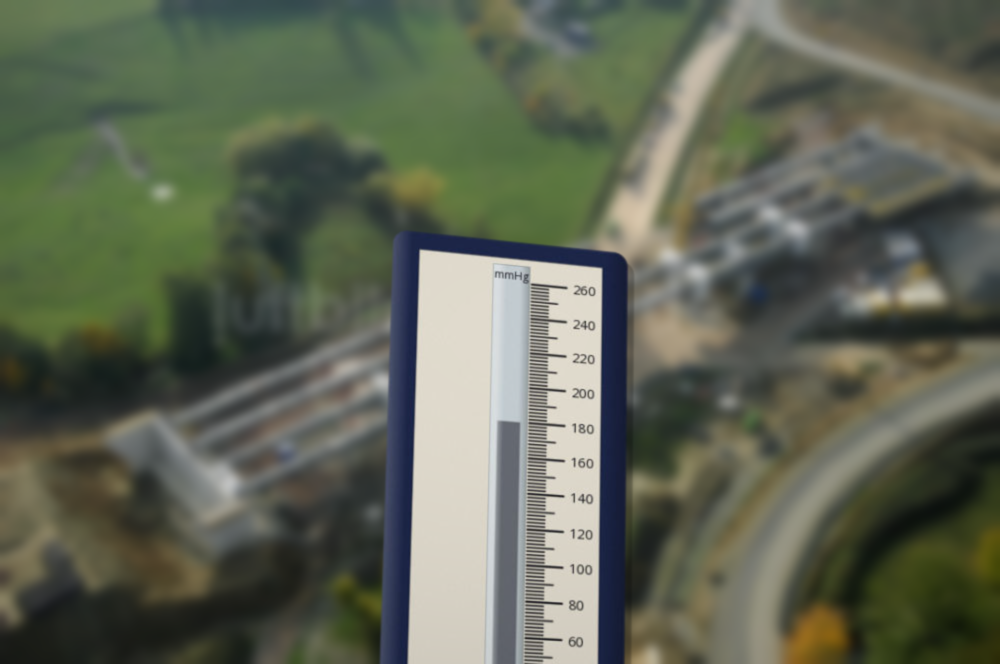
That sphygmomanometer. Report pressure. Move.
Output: 180 mmHg
